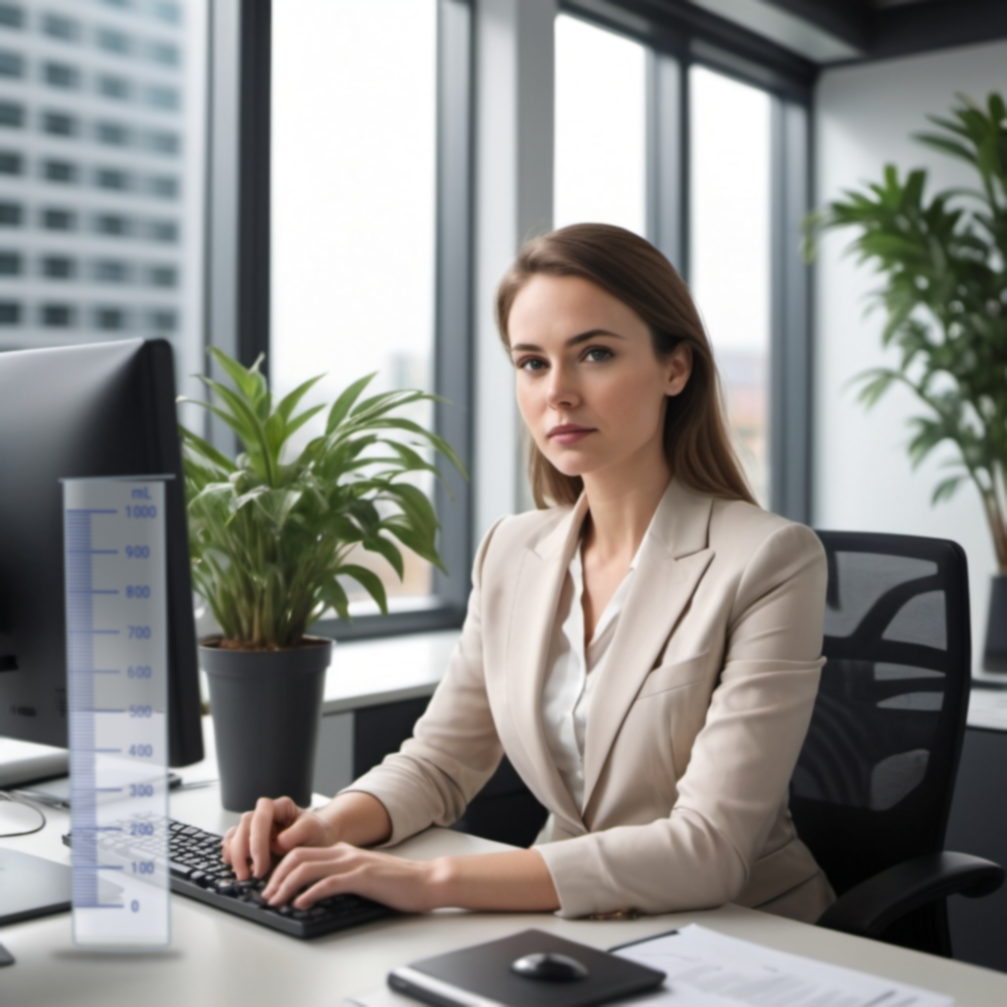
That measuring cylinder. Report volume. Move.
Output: 500 mL
